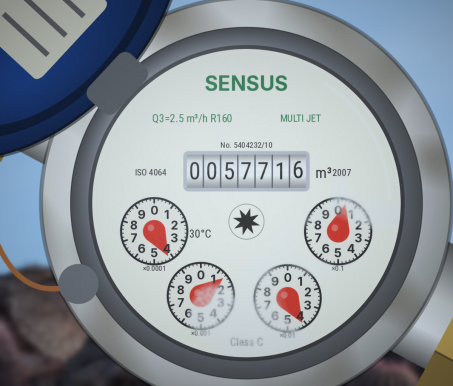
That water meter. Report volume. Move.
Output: 57716.0414 m³
